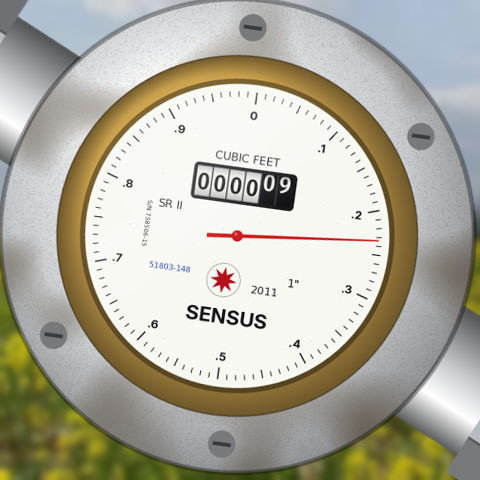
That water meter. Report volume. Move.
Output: 9.23 ft³
